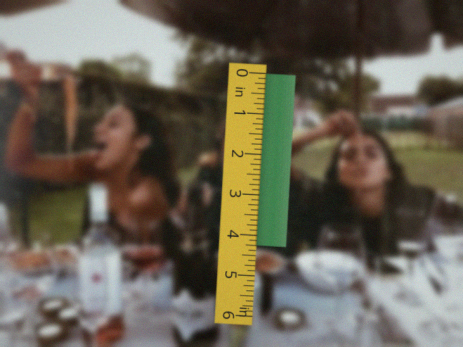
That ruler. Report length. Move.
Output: 4.25 in
